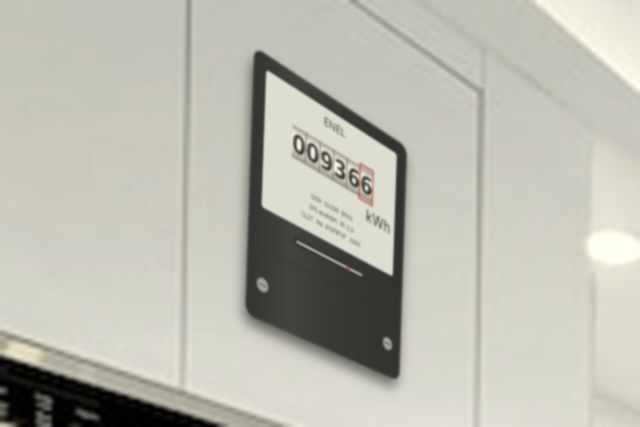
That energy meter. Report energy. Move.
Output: 936.6 kWh
